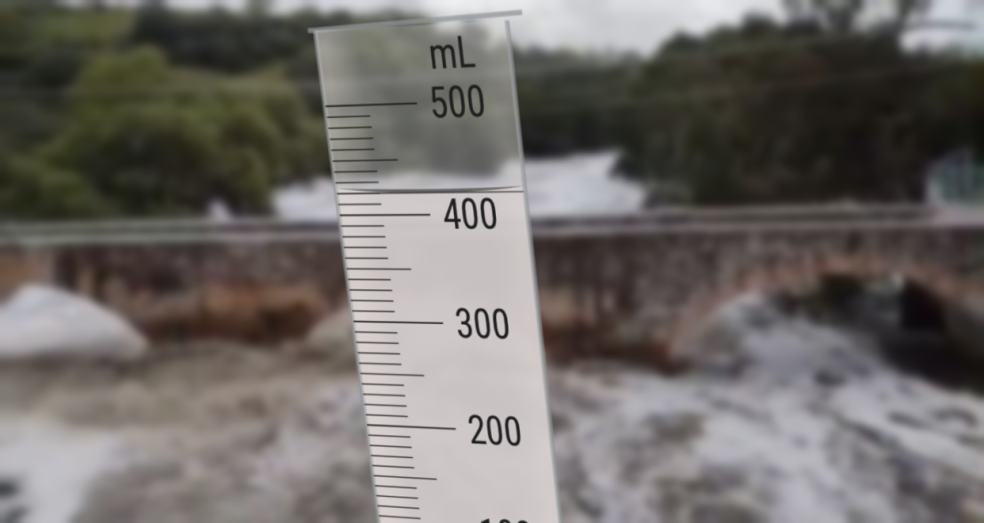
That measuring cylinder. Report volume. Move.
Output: 420 mL
